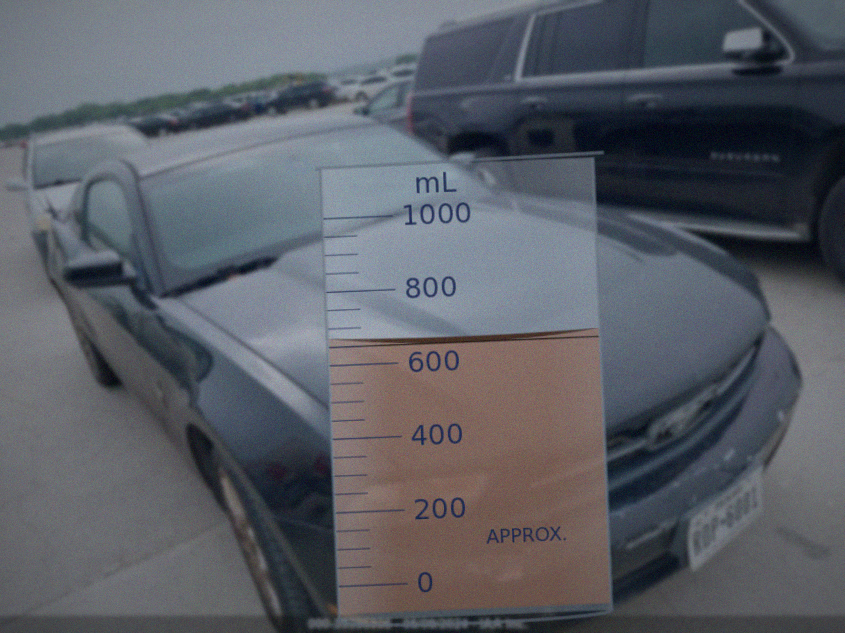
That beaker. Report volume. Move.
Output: 650 mL
